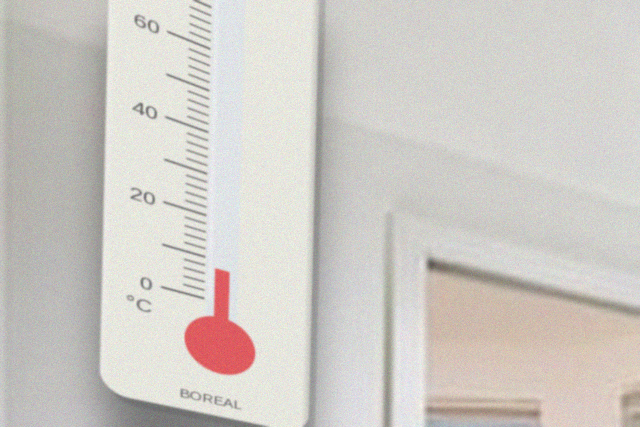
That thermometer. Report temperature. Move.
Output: 8 °C
